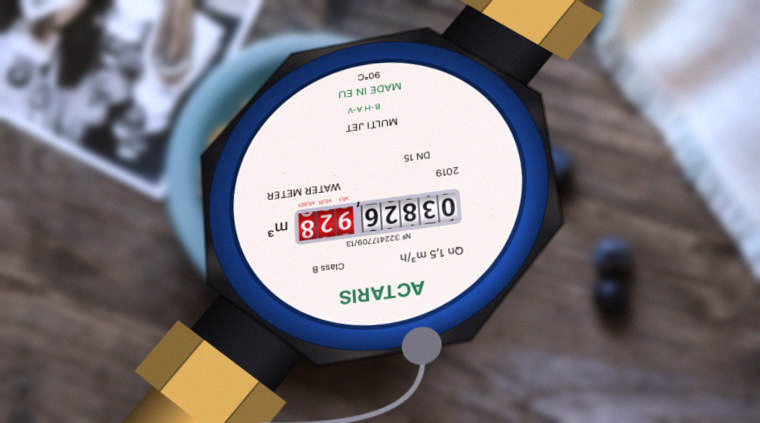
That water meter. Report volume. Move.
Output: 3826.928 m³
